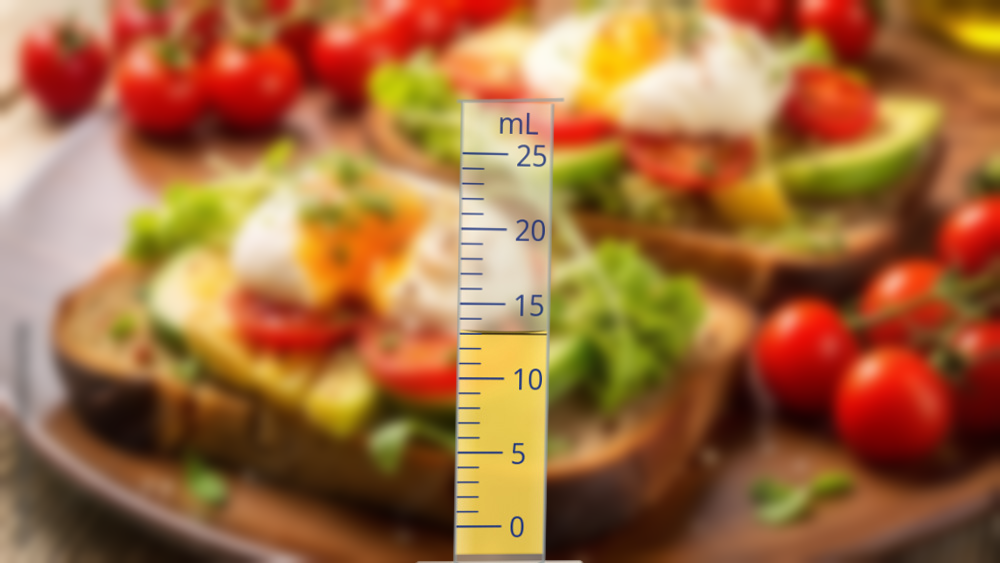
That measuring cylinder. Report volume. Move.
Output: 13 mL
